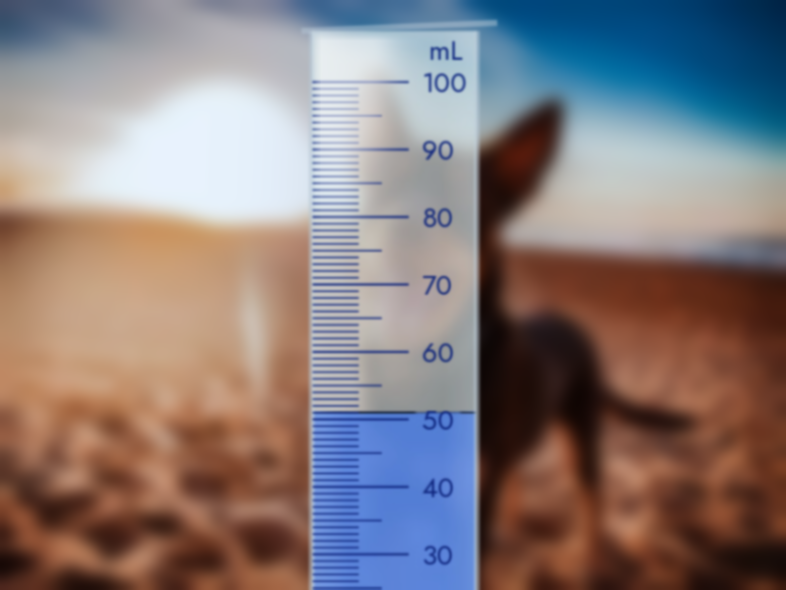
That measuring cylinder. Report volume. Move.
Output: 51 mL
